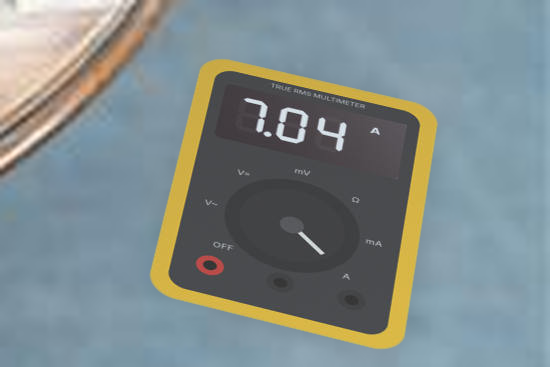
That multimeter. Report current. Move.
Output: 7.04 A
